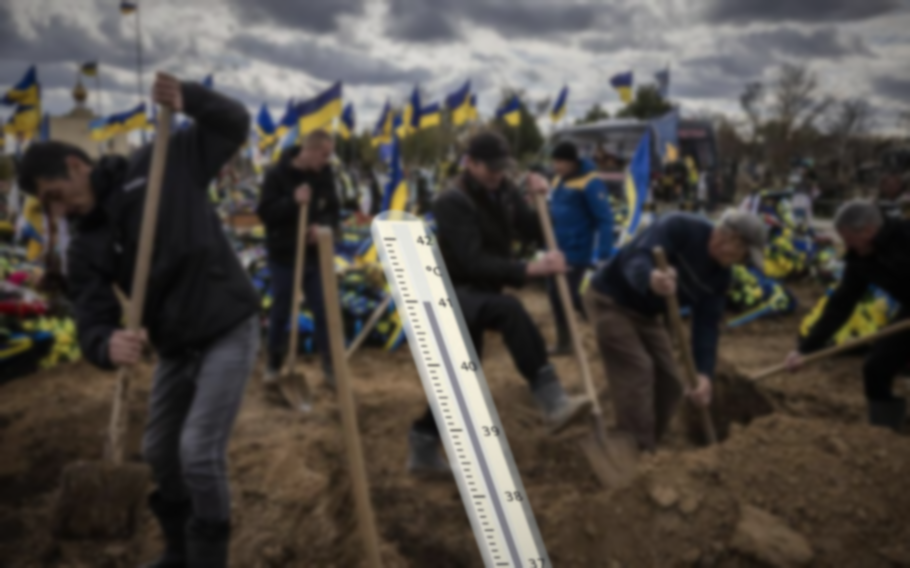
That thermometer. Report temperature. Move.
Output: 41 °C
